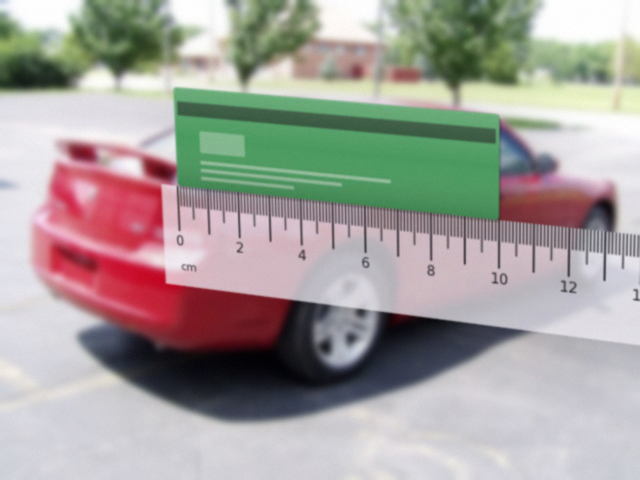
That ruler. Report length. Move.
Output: 10 cm
